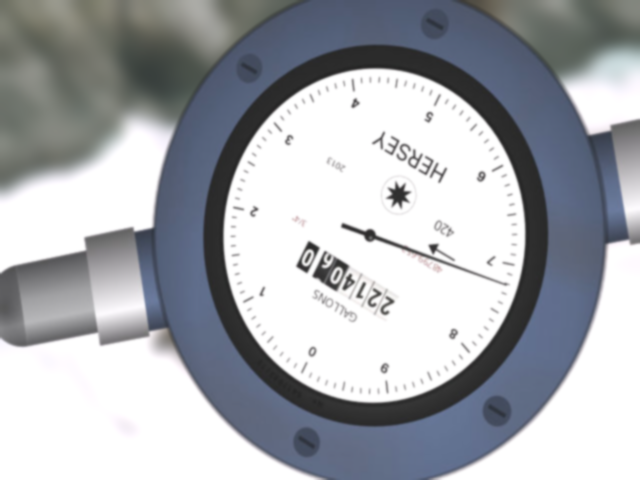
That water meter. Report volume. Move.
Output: 2214057.2 gal
